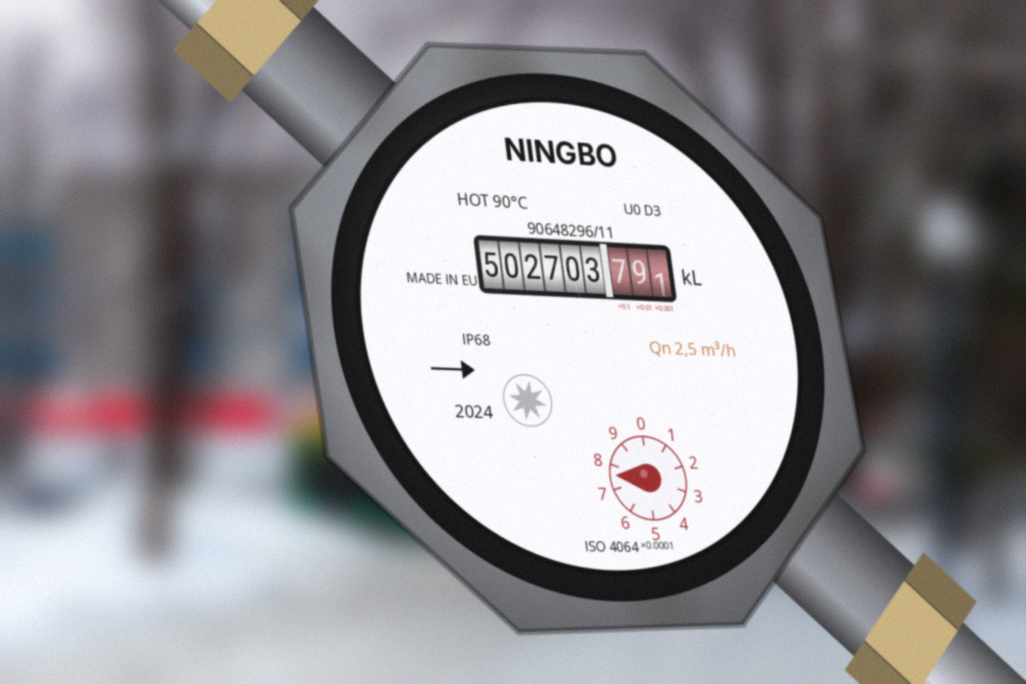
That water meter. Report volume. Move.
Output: 502703.7907 kL
